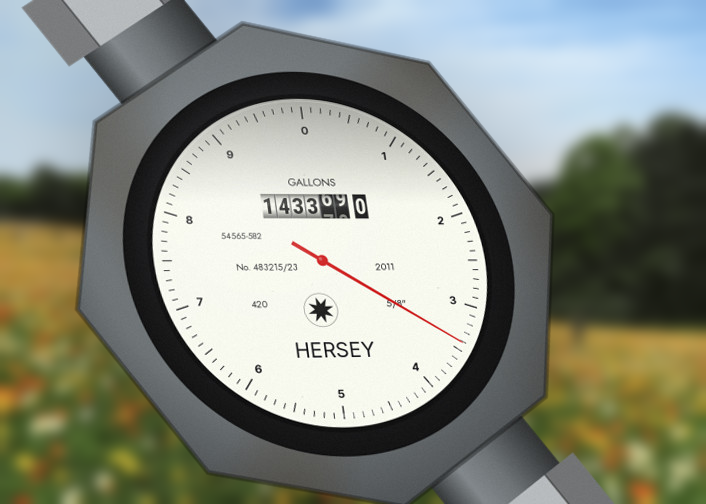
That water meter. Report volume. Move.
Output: 1433693.4 gal
